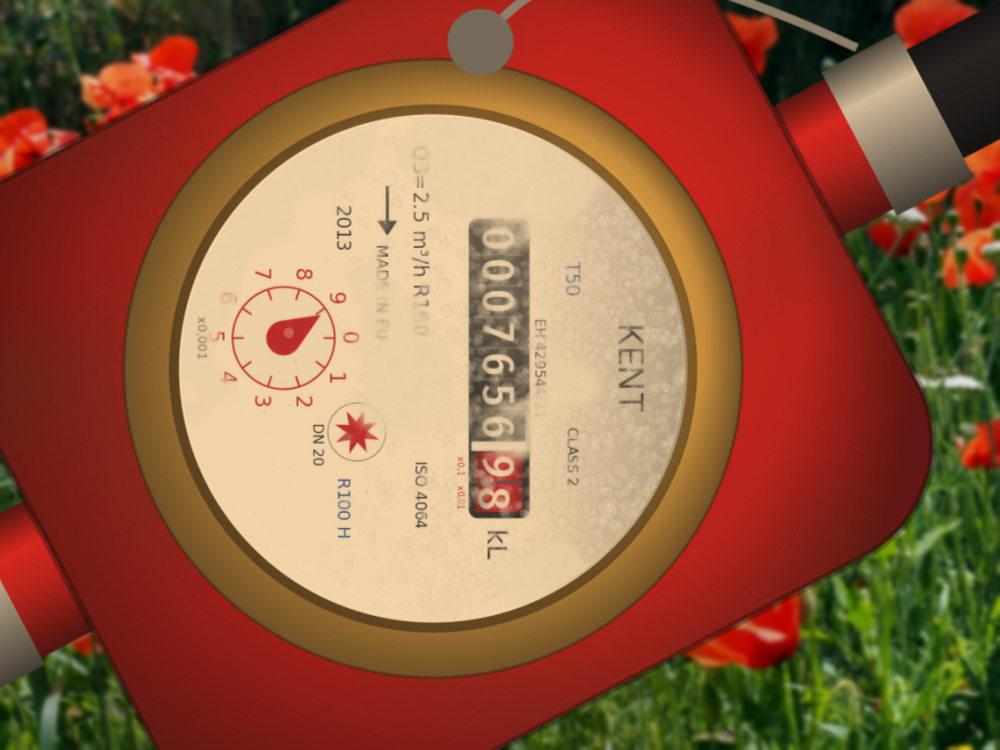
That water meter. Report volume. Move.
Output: 7656.979 kL
